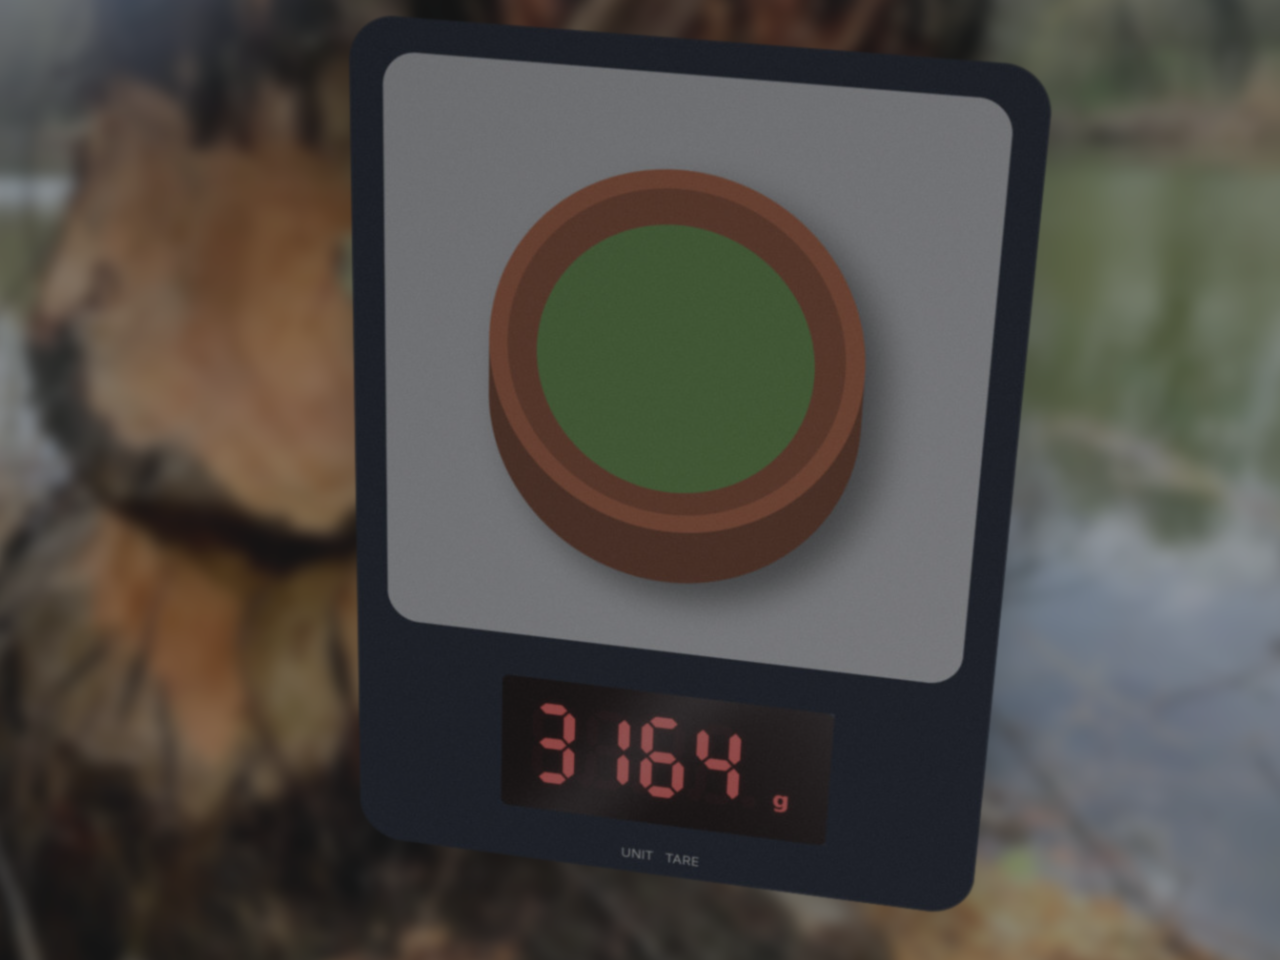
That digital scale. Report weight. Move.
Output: 3164 g
